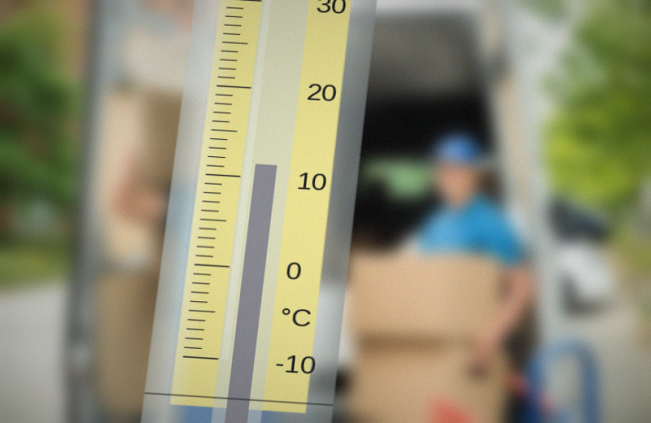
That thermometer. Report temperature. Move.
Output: 11.5 °C
